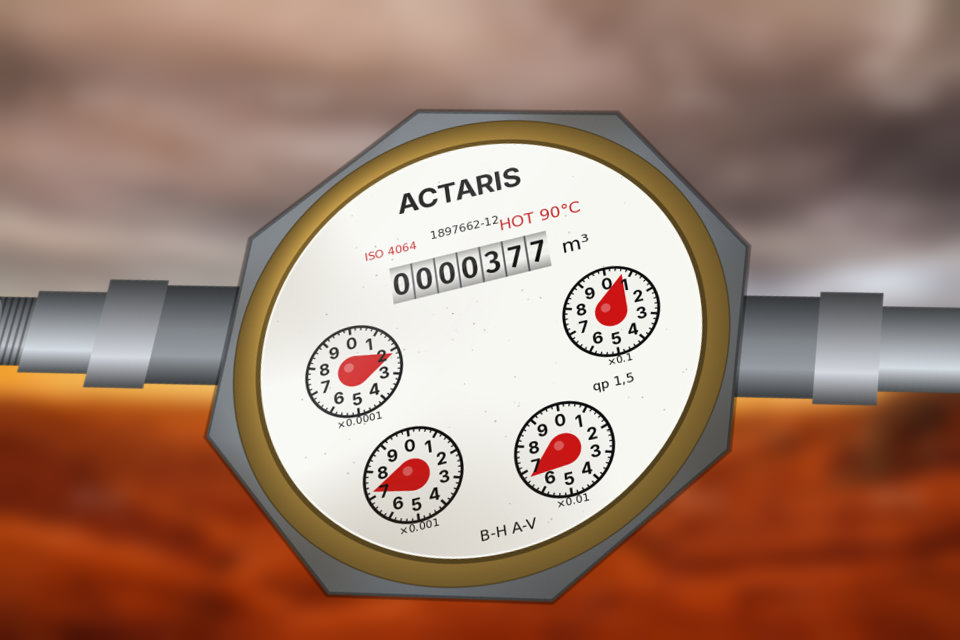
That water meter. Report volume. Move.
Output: 377.0672 m³
